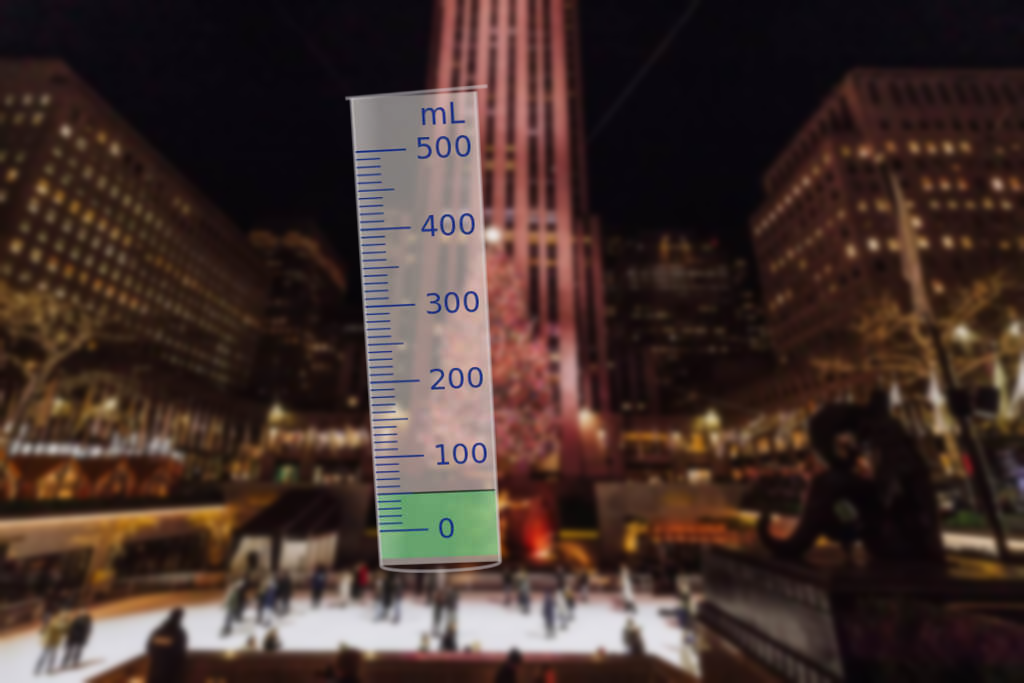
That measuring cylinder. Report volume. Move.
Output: 50 mL
